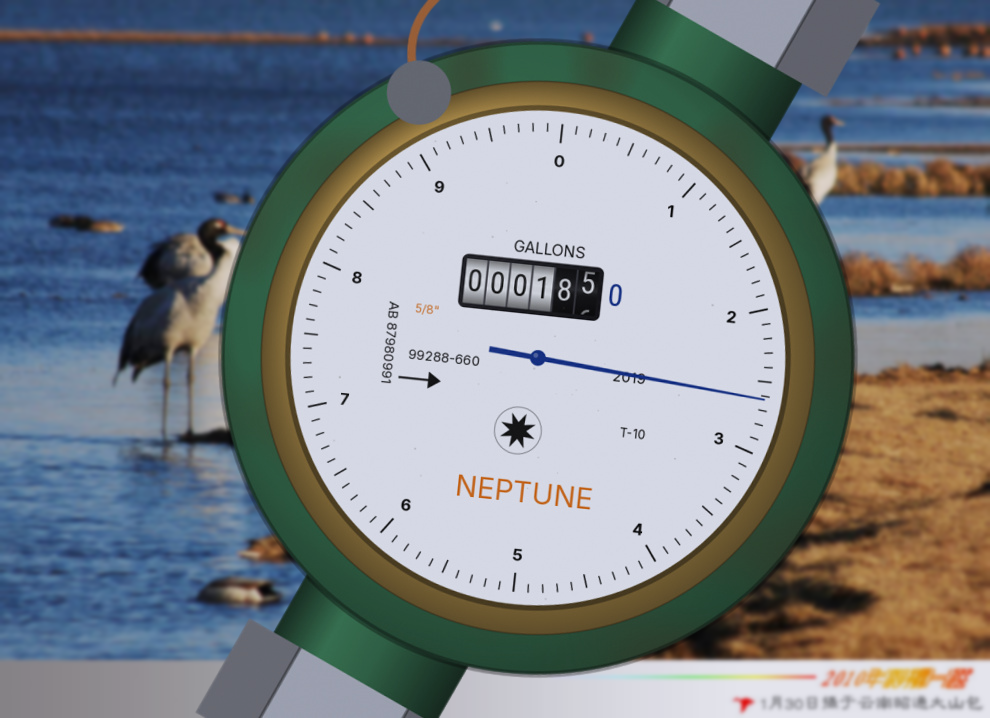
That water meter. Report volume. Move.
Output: 1852.6 gal
